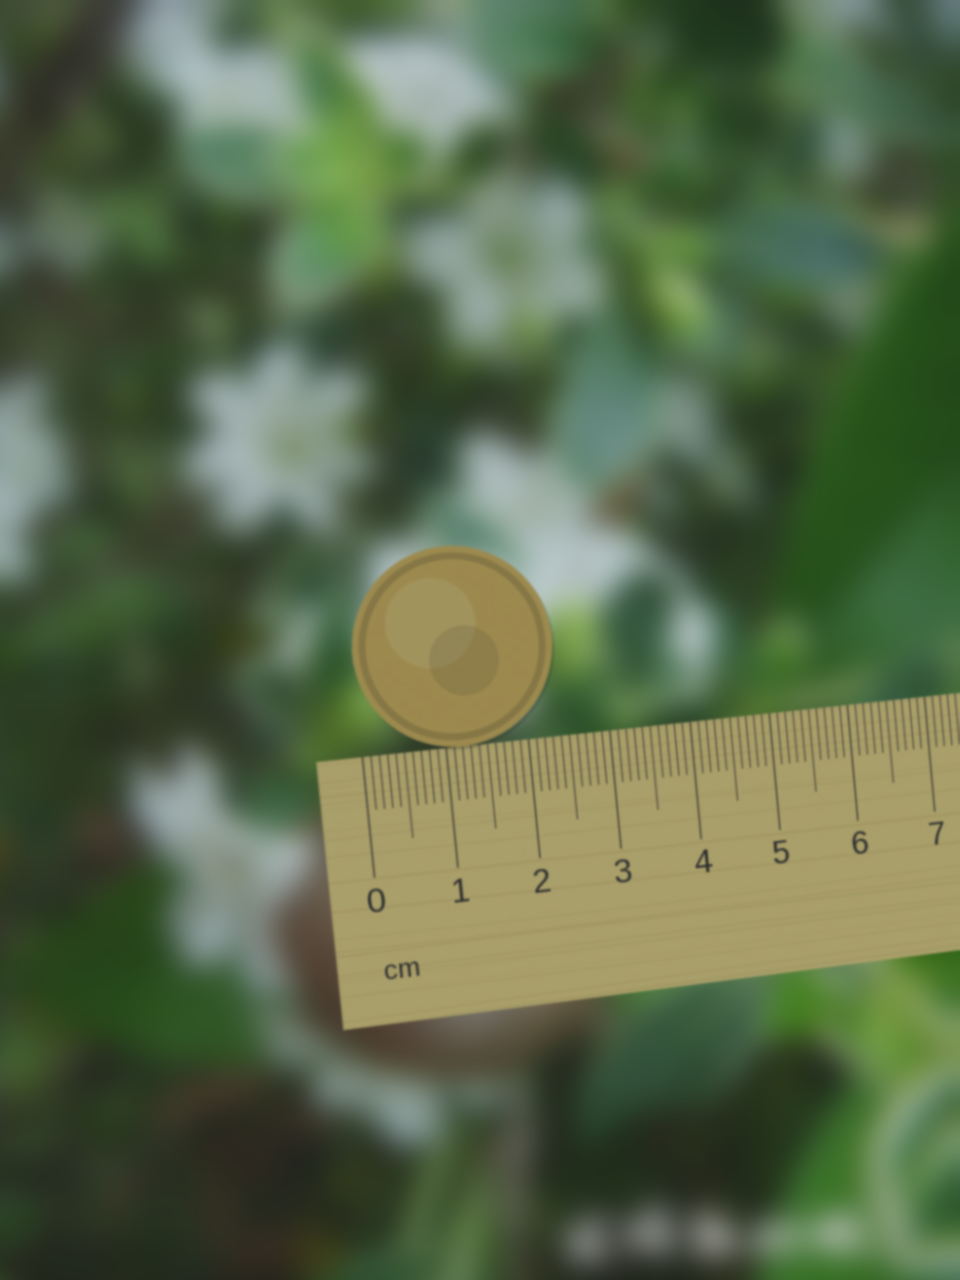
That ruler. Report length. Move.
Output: 2.4 cm
